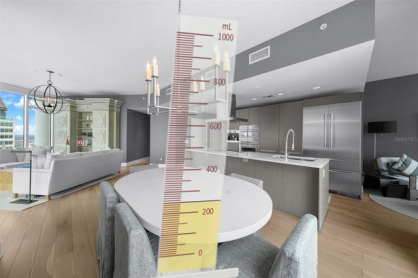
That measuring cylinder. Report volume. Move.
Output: 250 mL
